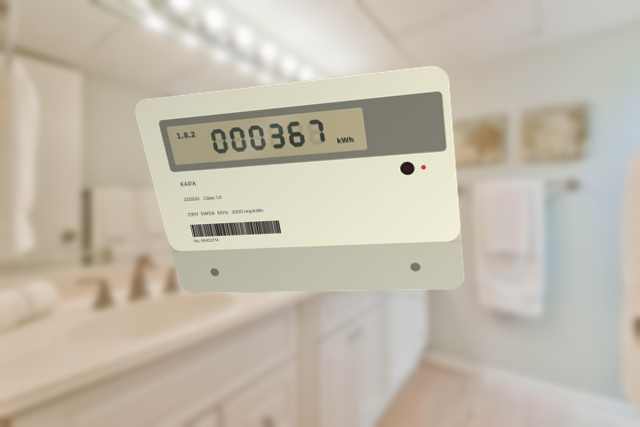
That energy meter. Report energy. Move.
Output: 367 kWh
